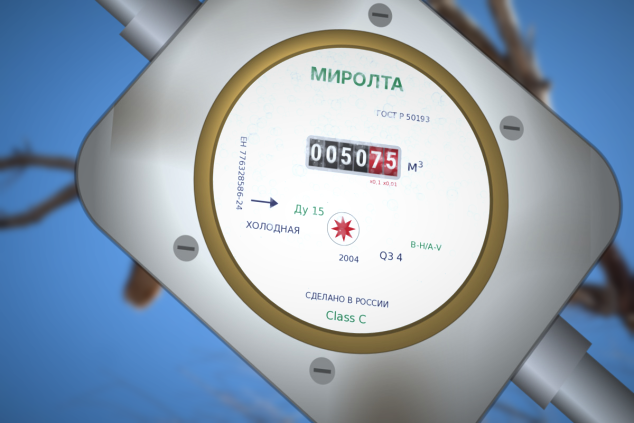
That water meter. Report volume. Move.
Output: 50.75 m³
